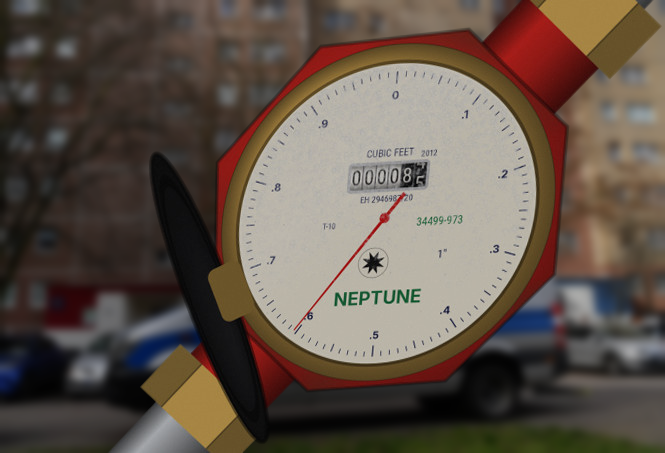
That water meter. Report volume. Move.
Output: 84.60 ft³
